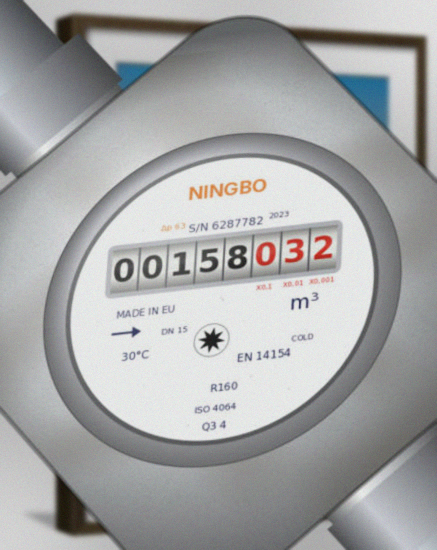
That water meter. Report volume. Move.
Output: 158.032 m³
